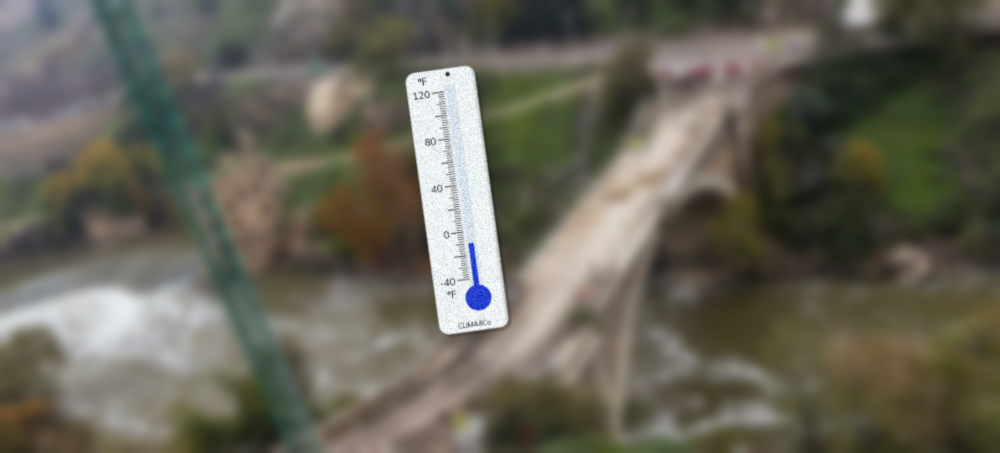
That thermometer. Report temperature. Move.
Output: -10 °F
